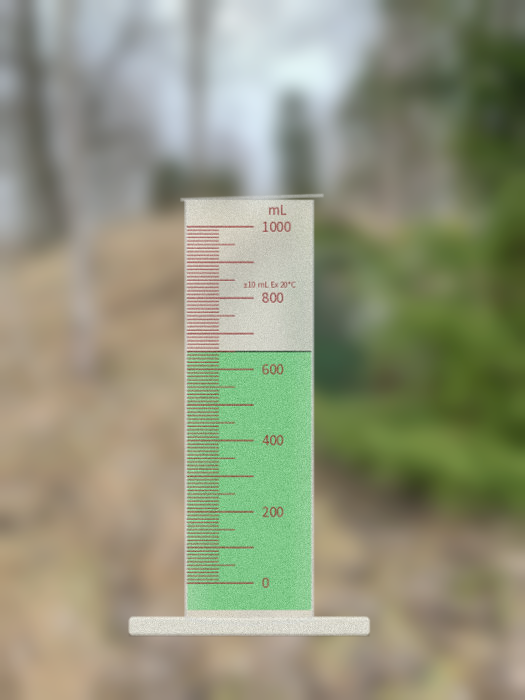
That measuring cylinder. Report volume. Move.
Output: 650 mL
